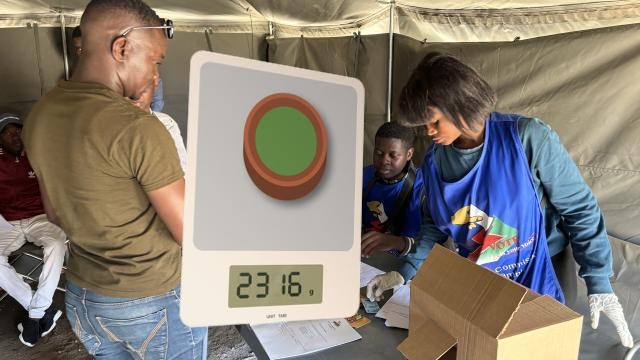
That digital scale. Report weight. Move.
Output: 2316 g
